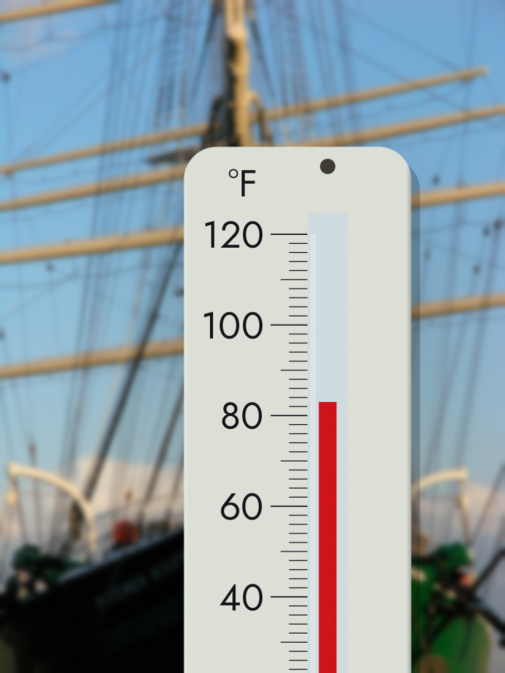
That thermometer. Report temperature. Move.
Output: 83 °F
